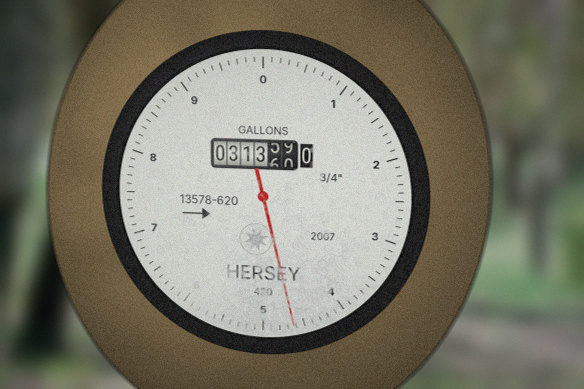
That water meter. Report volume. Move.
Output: 313594.6 gal
